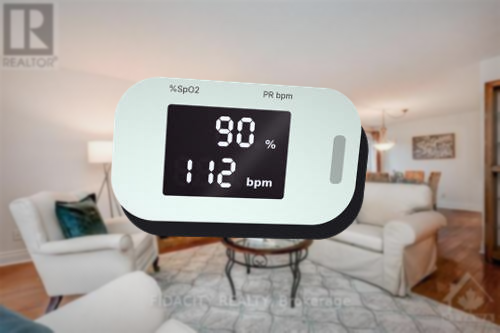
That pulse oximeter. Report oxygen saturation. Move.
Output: 90 %
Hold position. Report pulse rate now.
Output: 112 bpm
